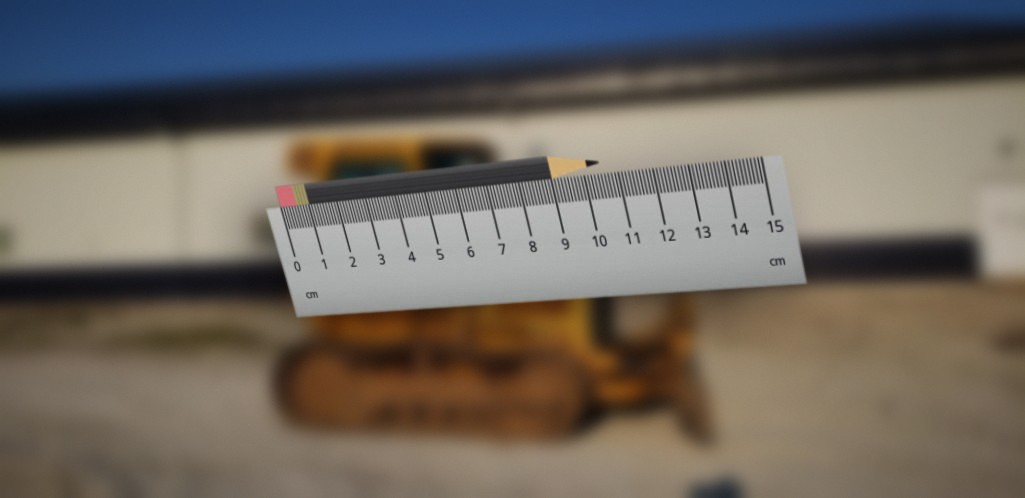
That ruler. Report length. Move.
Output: 10.5 cm
